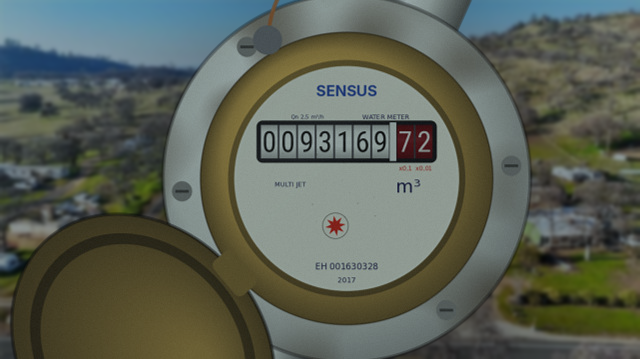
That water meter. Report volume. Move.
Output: 93169.72 m³
